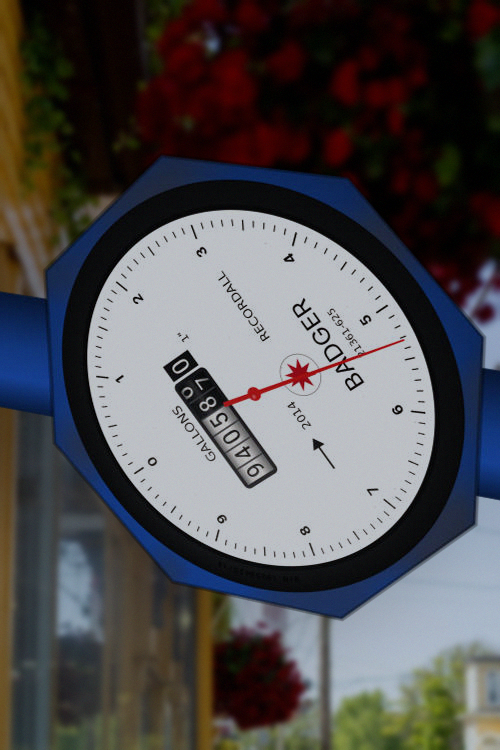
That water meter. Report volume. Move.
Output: 9405865.3 gal
